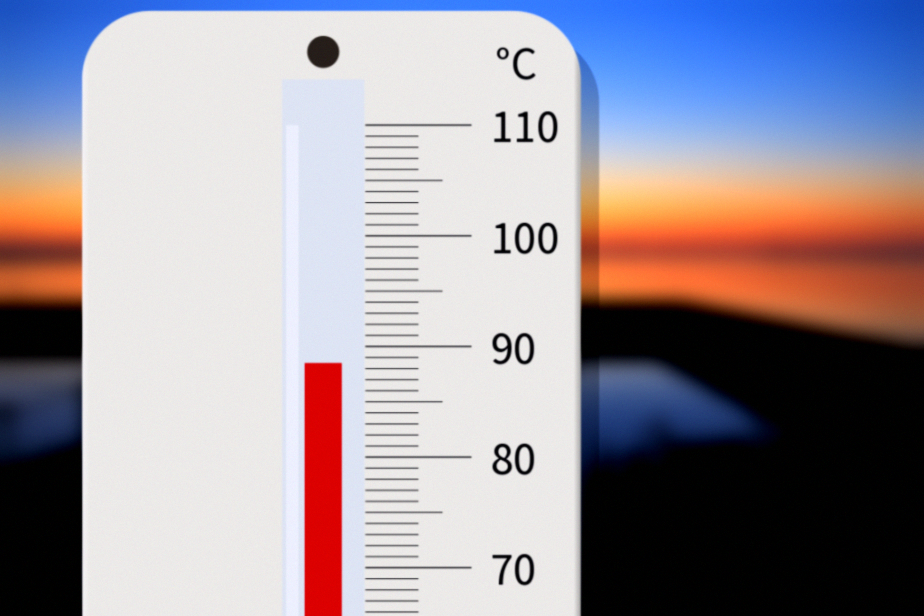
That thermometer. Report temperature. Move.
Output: 88.5 °C
